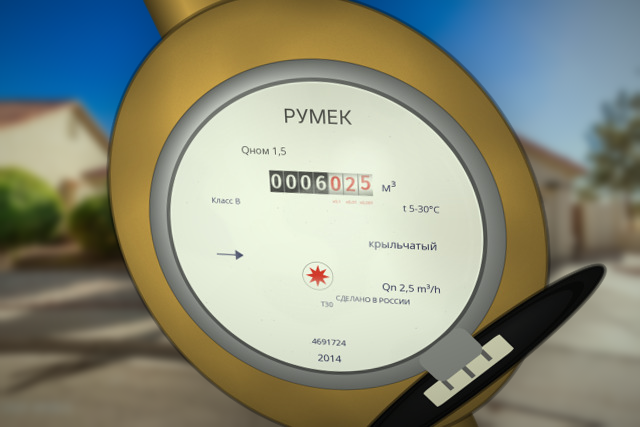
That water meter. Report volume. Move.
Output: 6.025 m³
